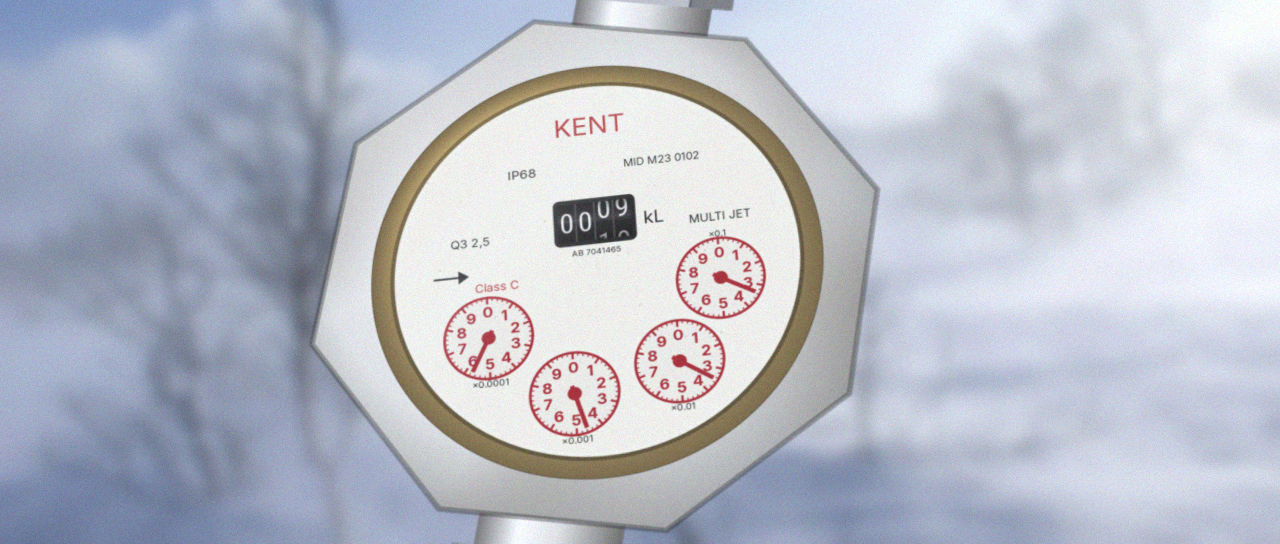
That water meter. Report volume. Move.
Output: 9.3345 kL
